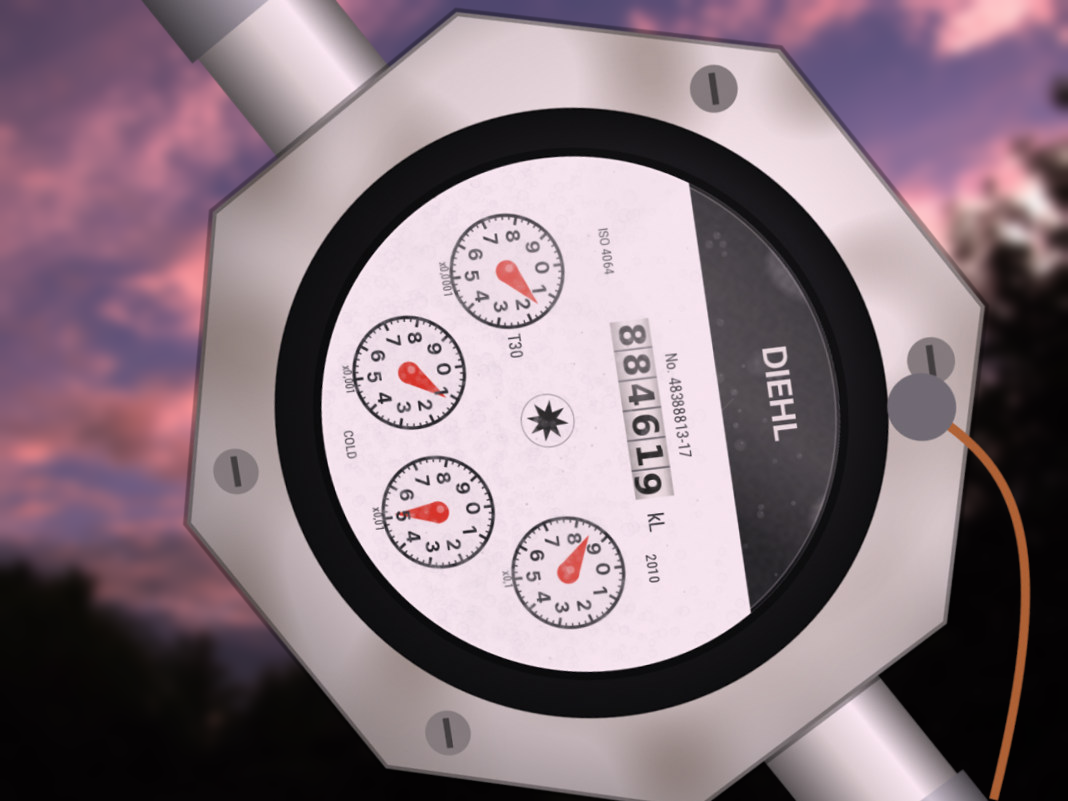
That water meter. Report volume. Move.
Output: 884618.8511 kL
